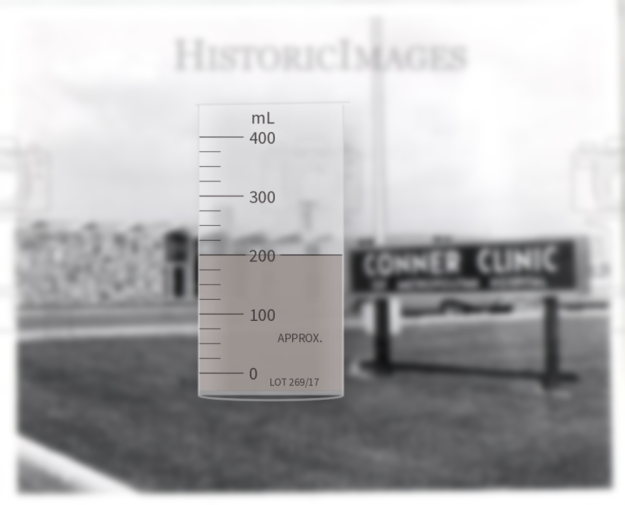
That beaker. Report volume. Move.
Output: 200 mL
